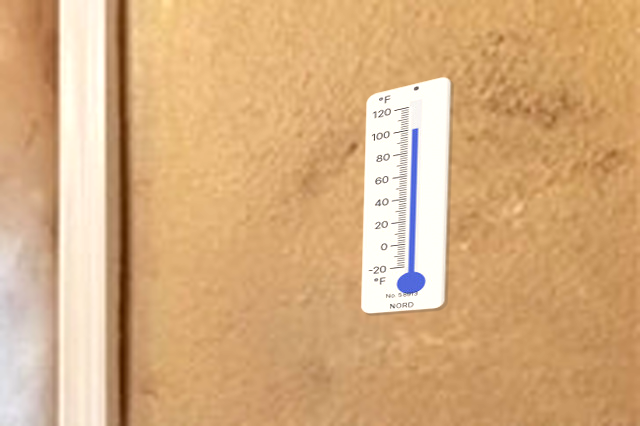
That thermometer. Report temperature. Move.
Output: 100 °F
